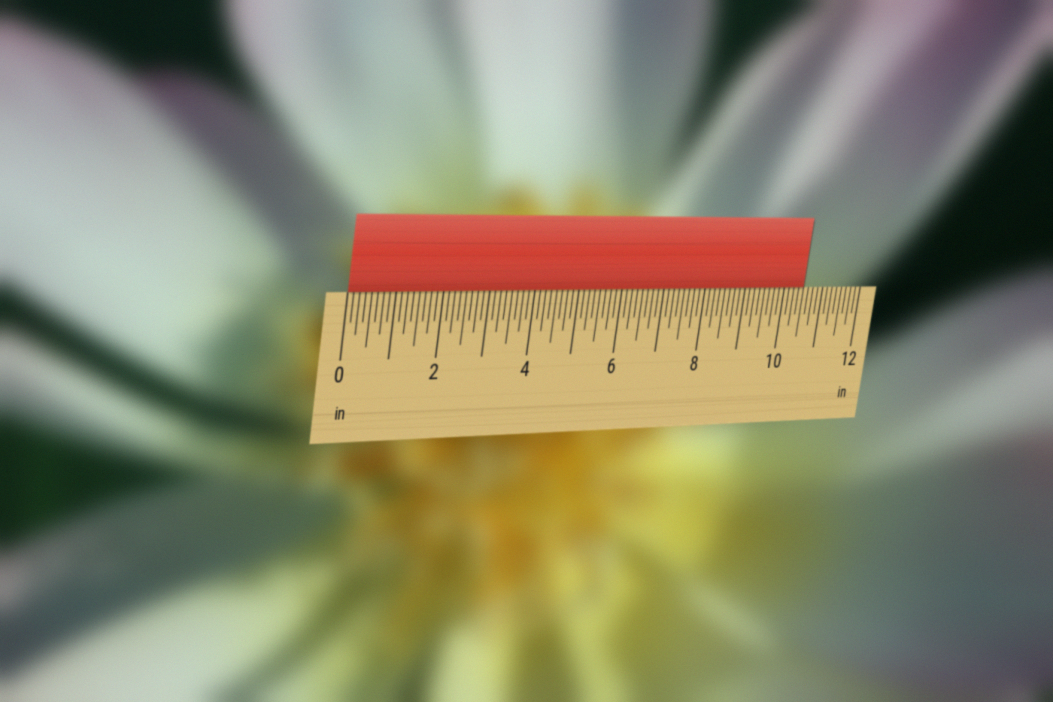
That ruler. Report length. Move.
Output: 10.5 in
